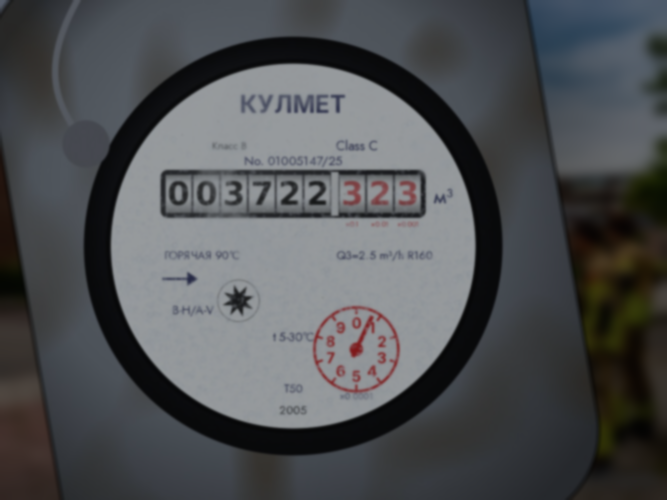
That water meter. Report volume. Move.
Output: 3722.3230 m³
